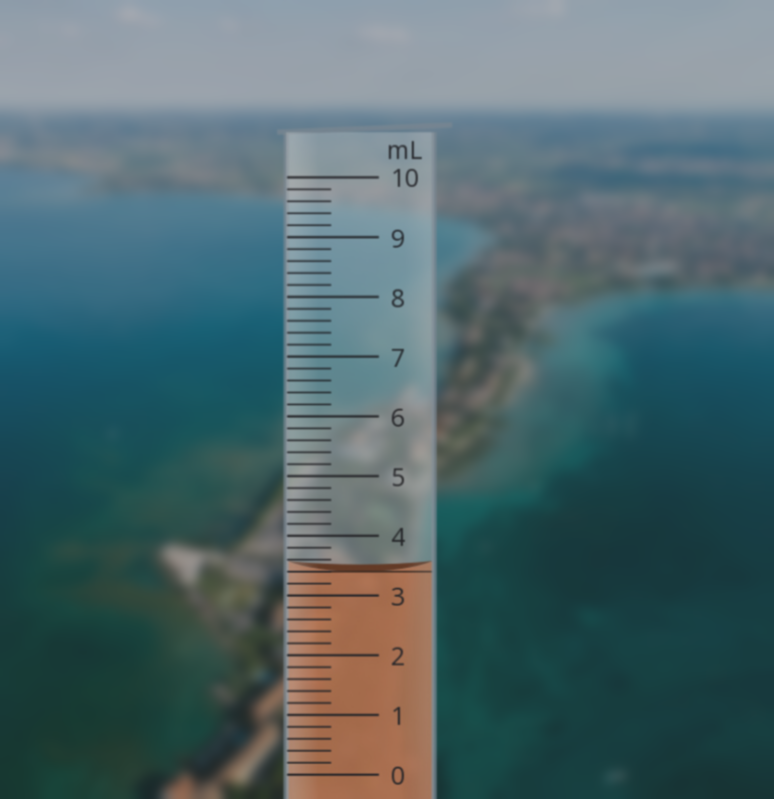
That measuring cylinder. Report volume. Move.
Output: 3.4 mL
